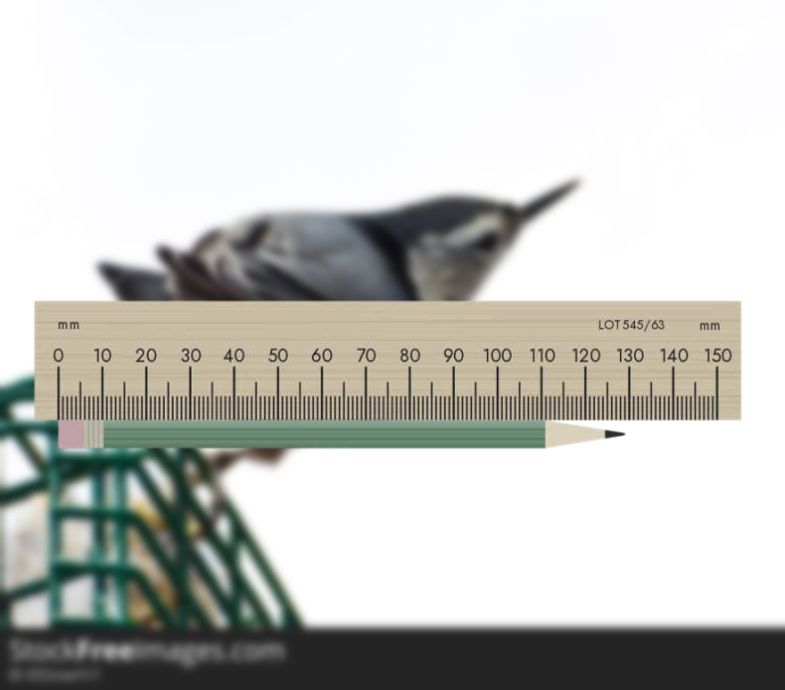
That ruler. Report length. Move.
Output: 129 mm
